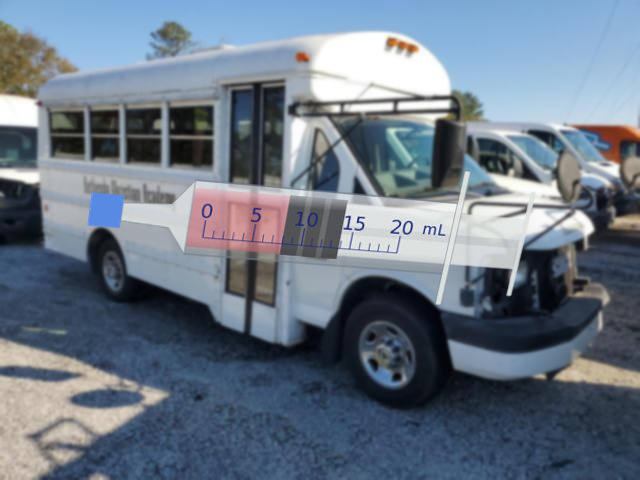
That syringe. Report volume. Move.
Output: 8 mL
